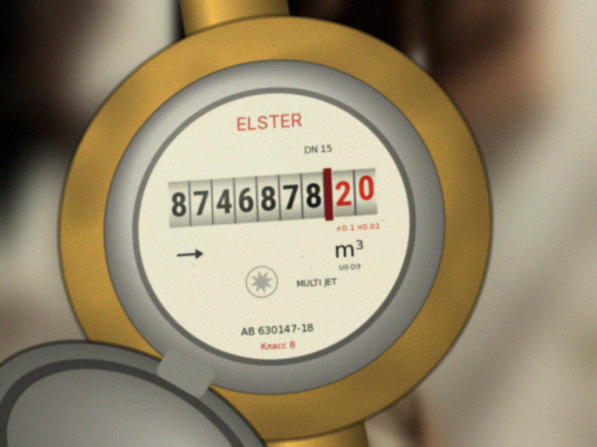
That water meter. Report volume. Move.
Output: 8746878.20 m³
